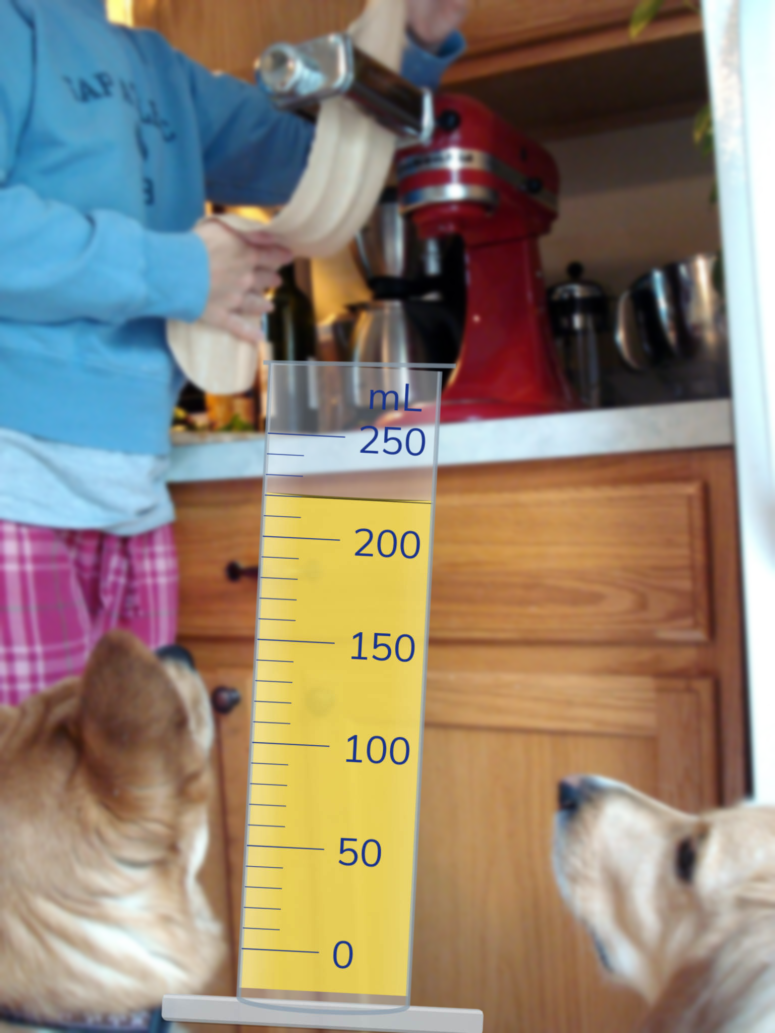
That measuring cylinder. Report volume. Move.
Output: 220 mL
